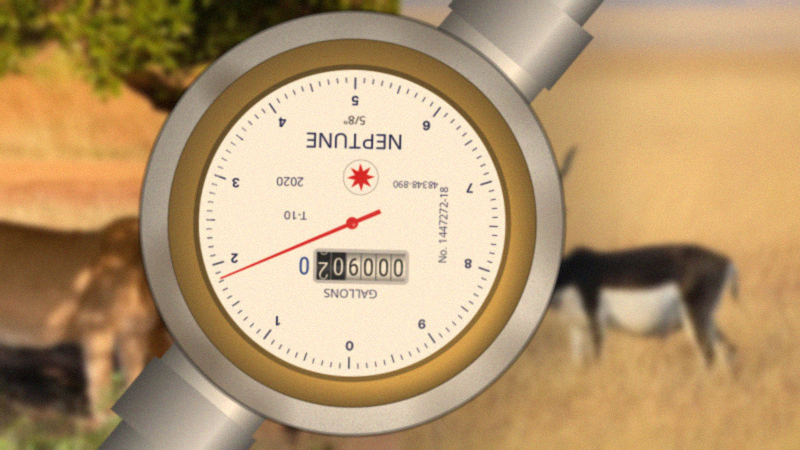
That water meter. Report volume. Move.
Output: 9021.8 gal
